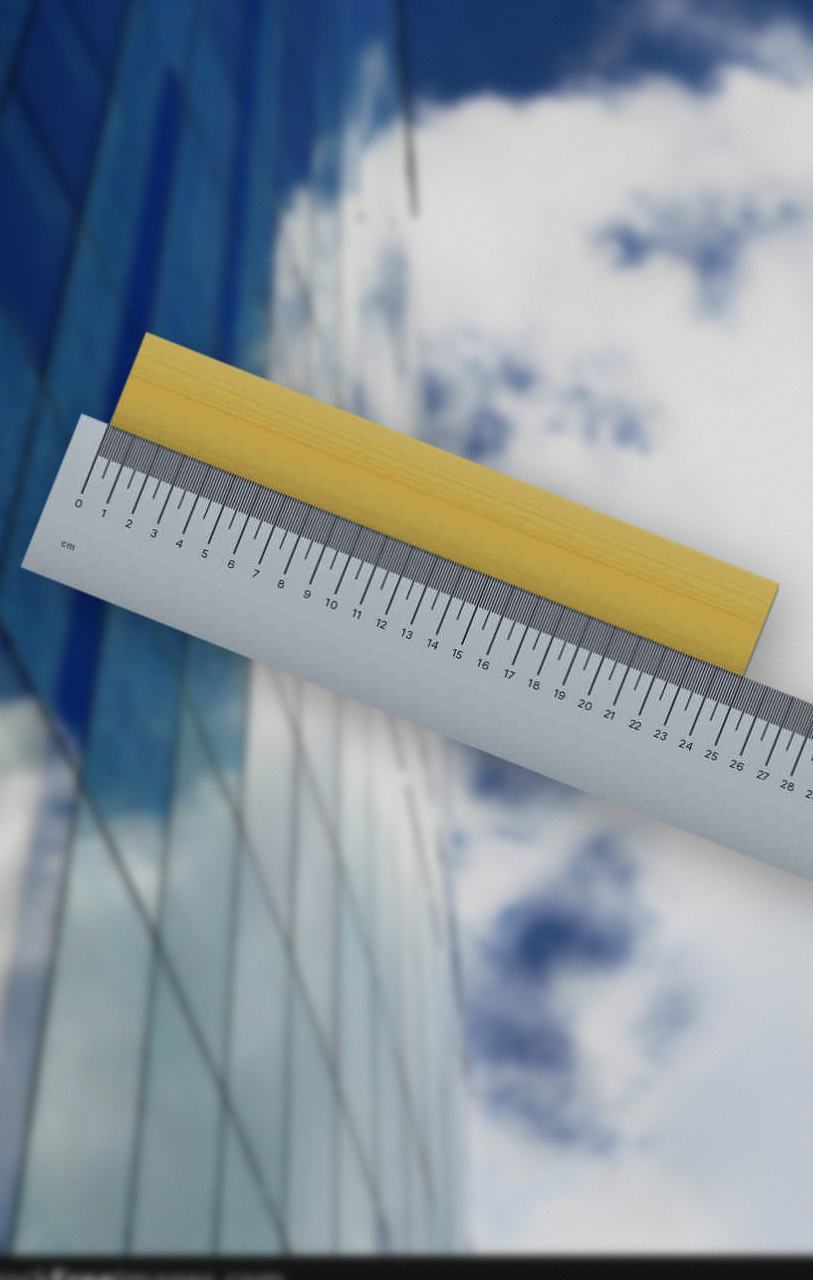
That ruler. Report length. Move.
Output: 25 cm
